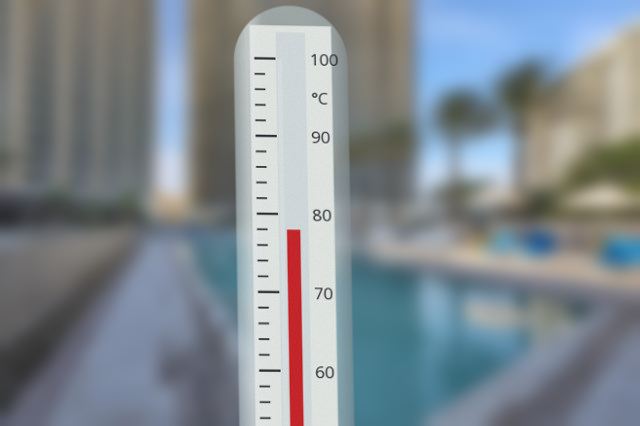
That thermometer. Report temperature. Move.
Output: 78 °C
